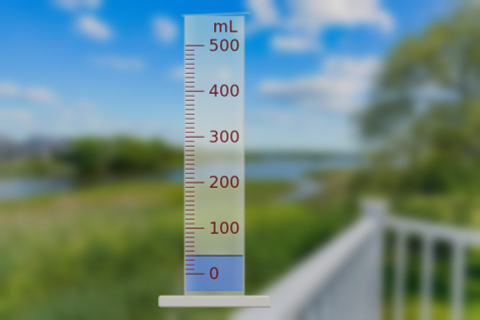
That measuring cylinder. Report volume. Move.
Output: 40 mL
